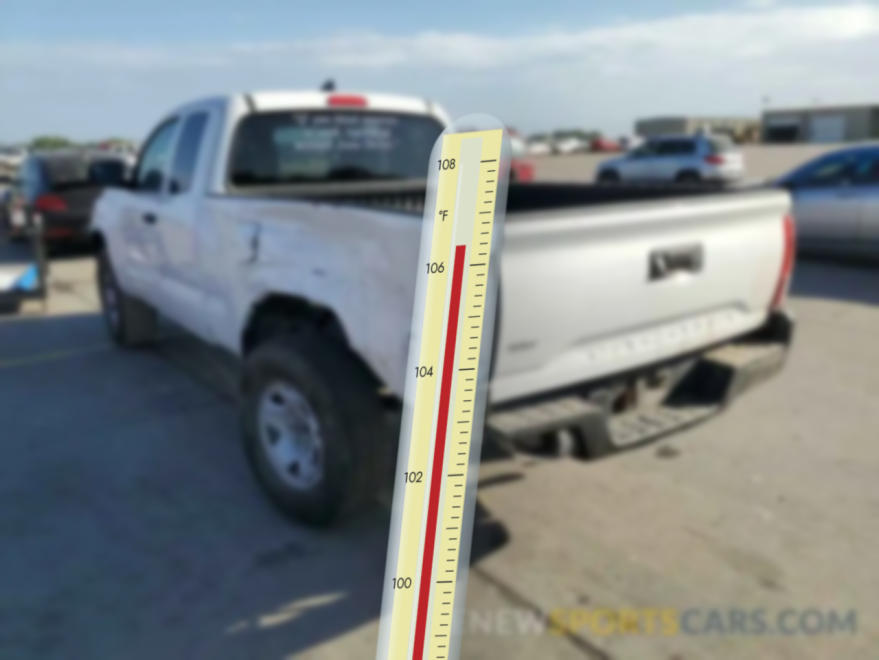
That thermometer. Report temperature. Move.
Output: 106.4 °F
